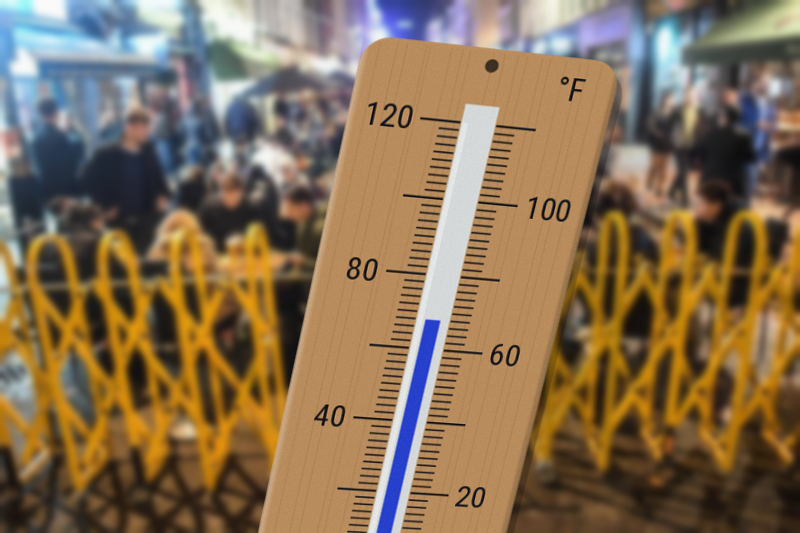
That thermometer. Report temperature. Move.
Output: 68 °F
